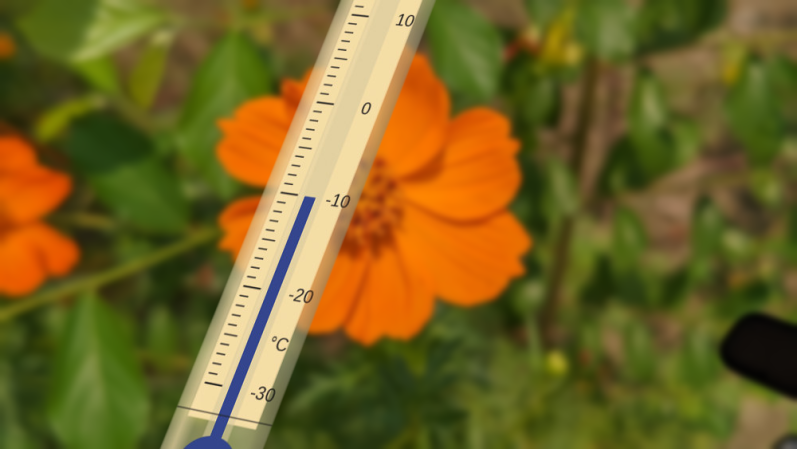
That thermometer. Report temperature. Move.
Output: -10 °C
